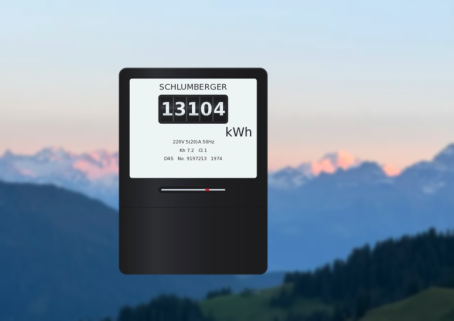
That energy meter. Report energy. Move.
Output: 13104 kWh
